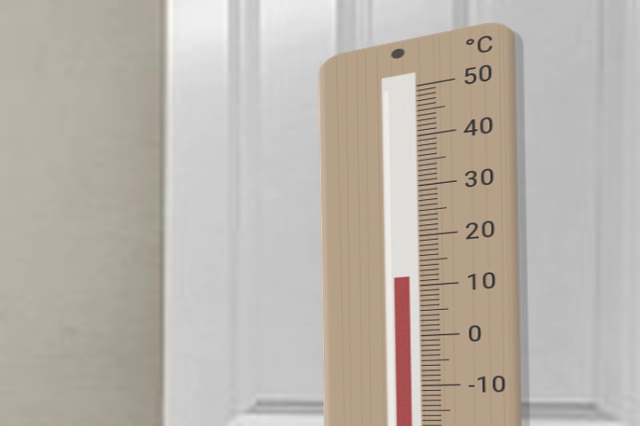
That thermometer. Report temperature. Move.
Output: 12 °C
